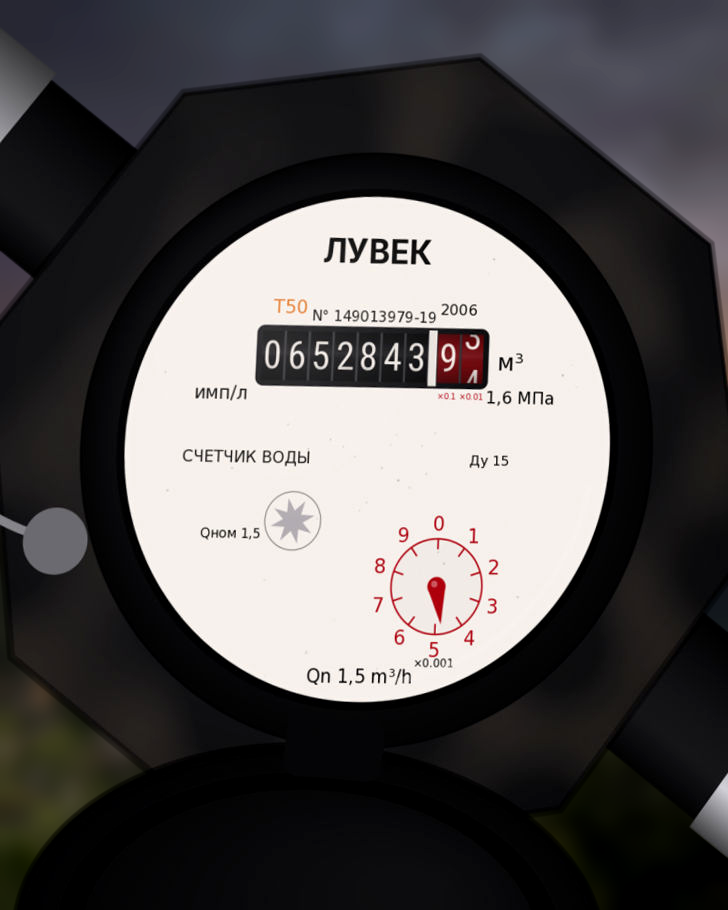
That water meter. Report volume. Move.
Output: 652843.934 m³
